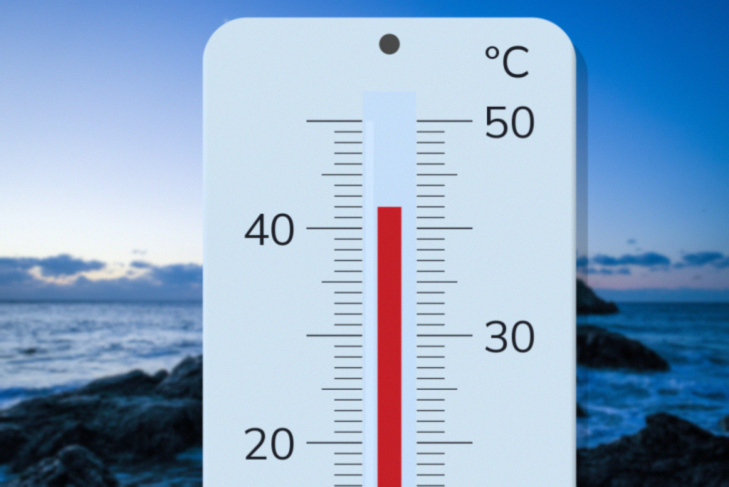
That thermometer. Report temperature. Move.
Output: 42 °C
